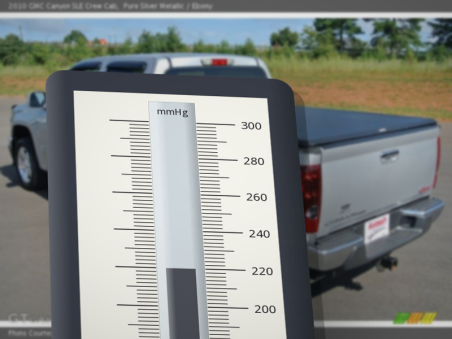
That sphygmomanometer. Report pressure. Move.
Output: 220 mmHg
